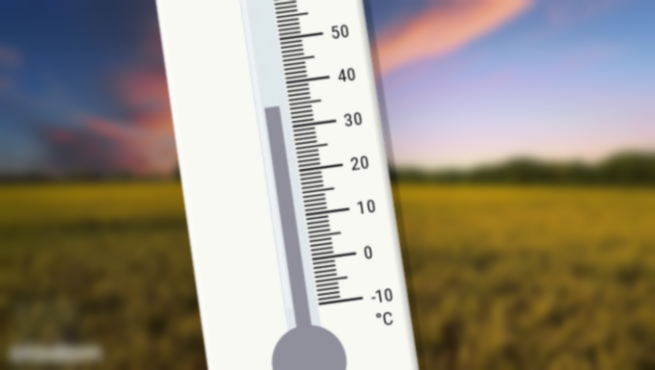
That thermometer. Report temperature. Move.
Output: 35 °C
